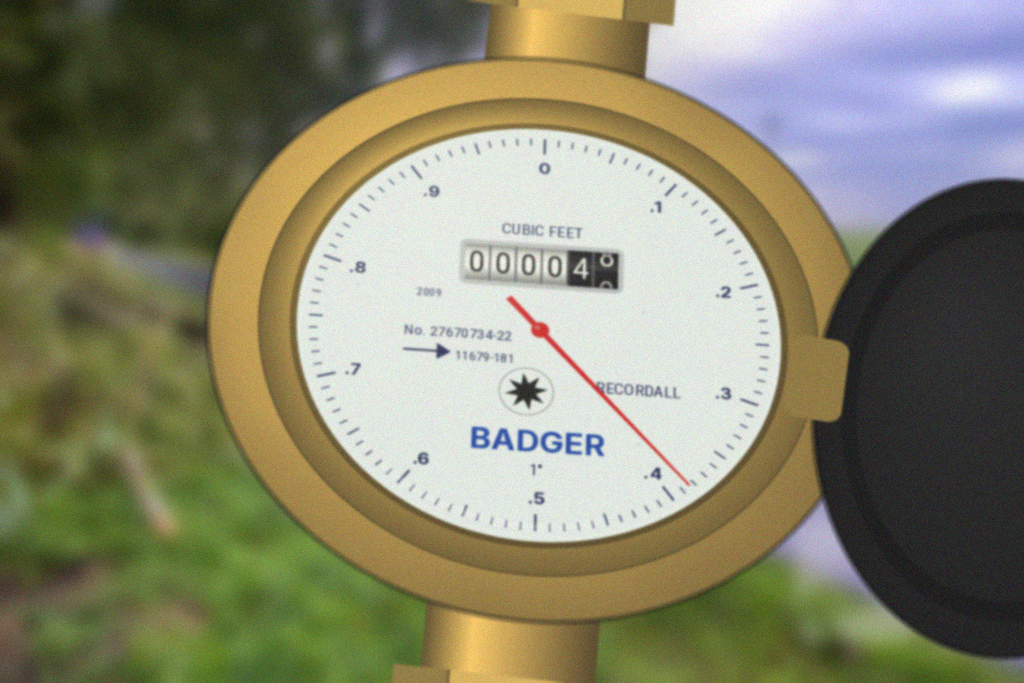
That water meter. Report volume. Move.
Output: 48.38 ft³
